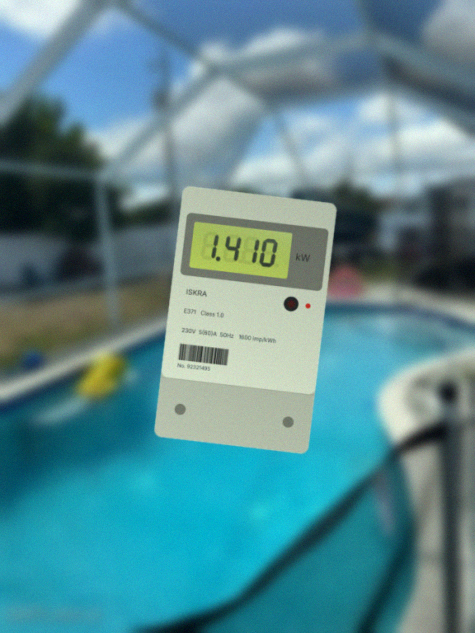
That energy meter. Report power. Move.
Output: 1.410 kW
